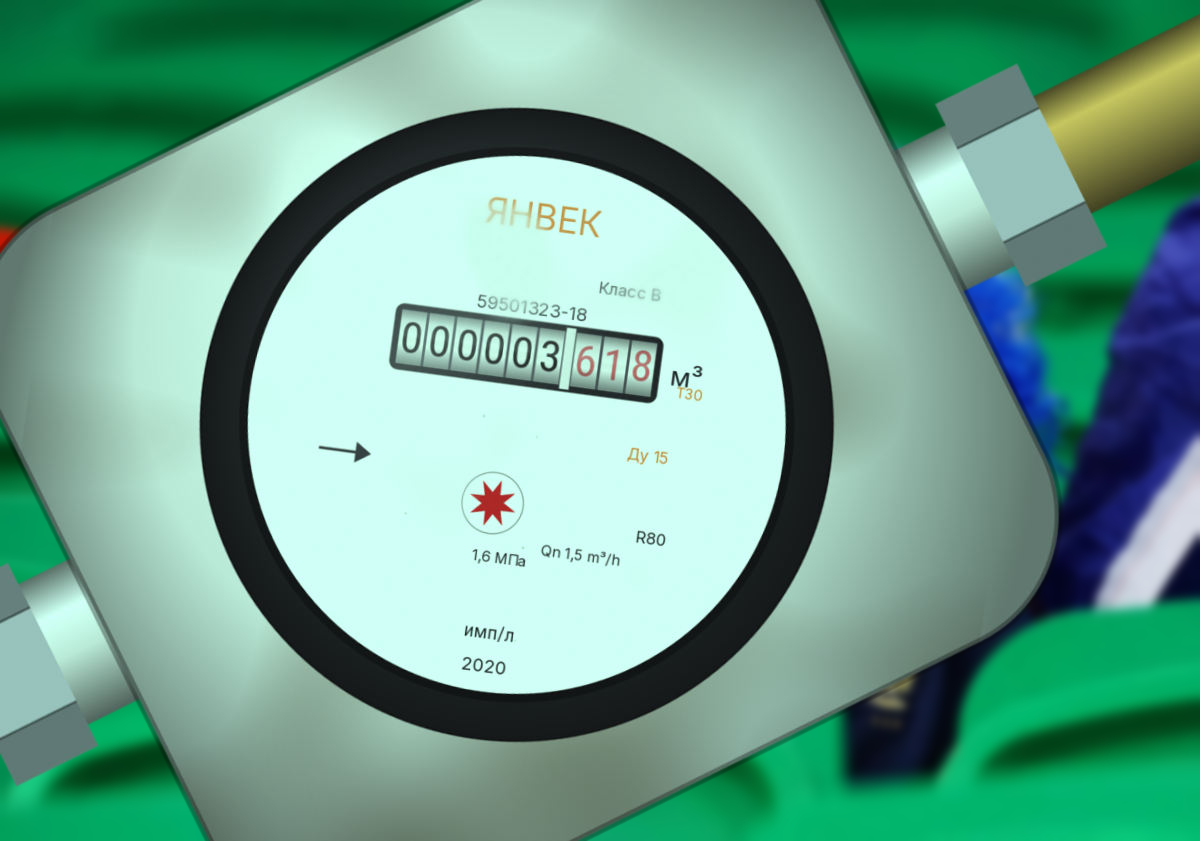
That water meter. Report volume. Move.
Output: 3.618 m³
